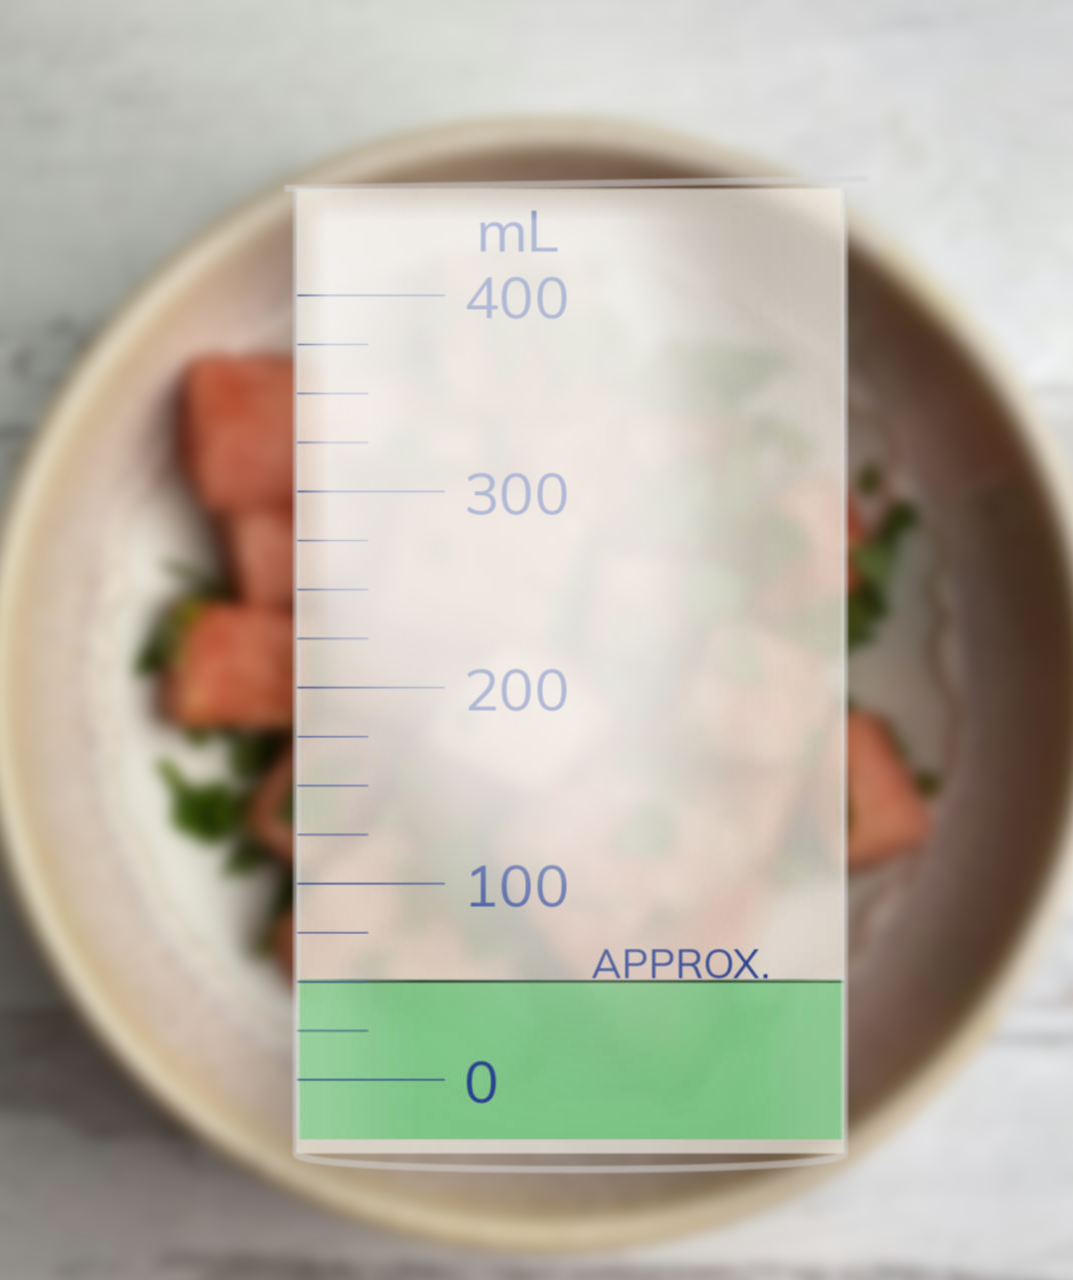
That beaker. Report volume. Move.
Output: 50 mL
